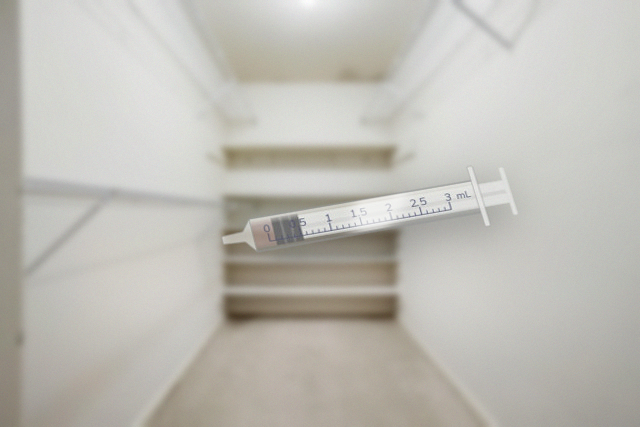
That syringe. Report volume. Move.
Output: 0.1 mL
